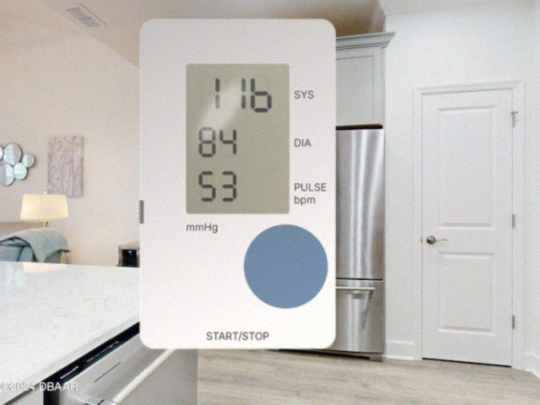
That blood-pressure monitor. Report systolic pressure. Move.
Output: 116 mmHg
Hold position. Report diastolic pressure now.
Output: 84 mmHg
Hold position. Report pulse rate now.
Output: 53 bpm
